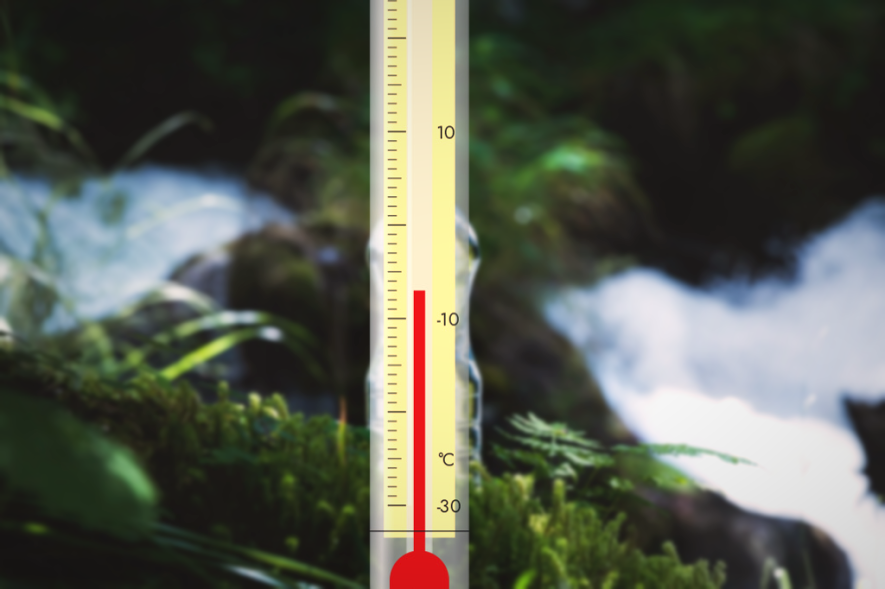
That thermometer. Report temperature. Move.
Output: -7 °C
